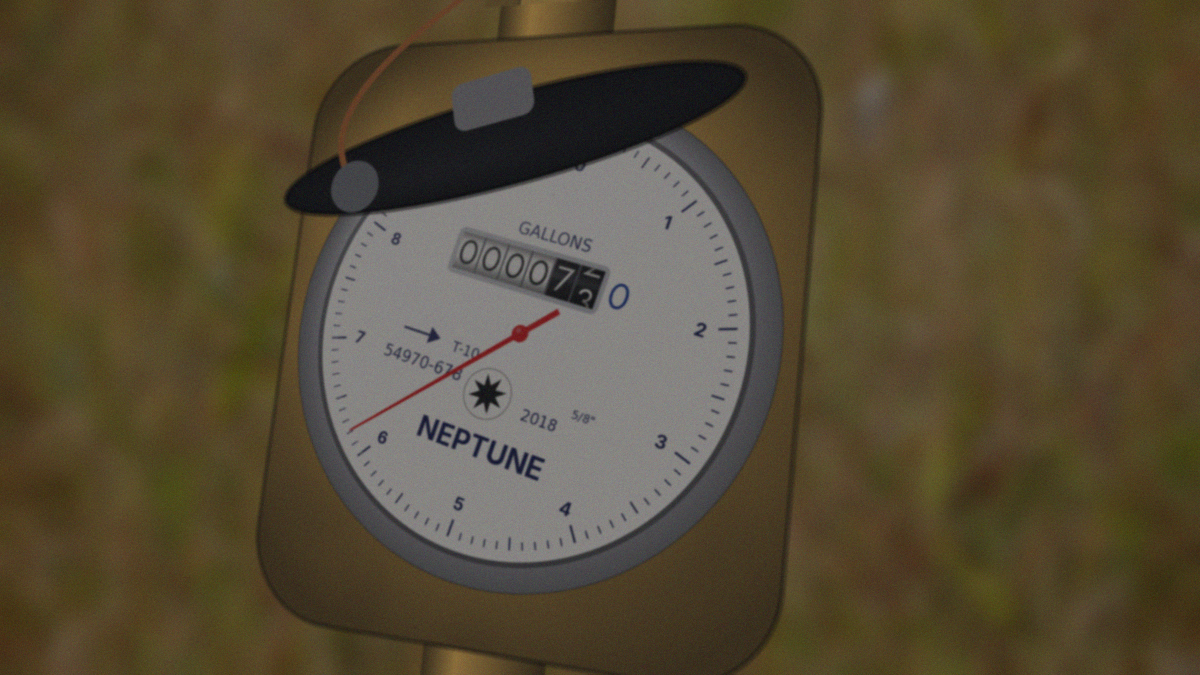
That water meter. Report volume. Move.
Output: 726.2 gal
